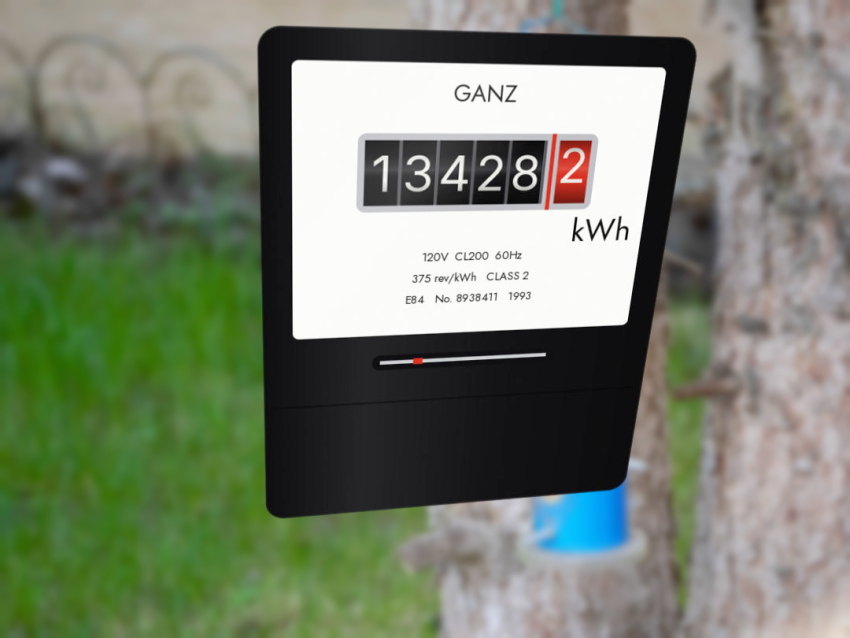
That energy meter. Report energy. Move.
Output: 13428.2 kWh
